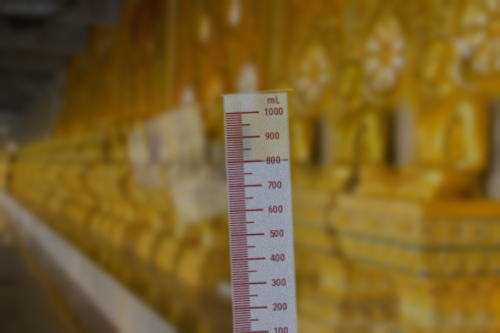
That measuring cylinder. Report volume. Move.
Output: 800 mL
